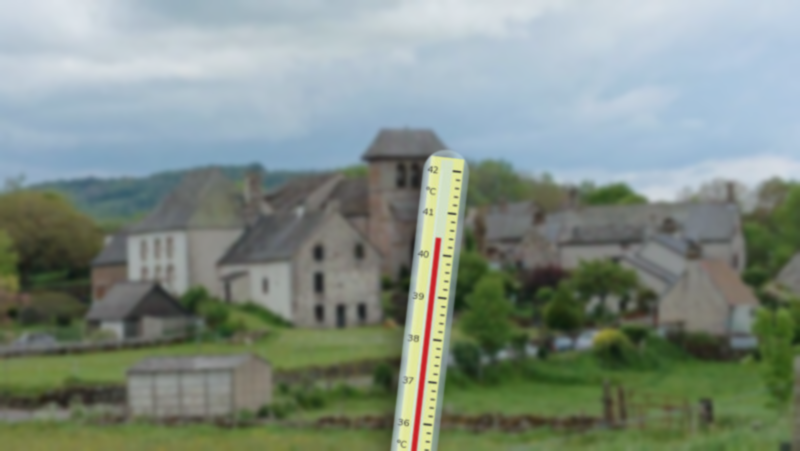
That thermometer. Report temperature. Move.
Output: 40.4 °C
